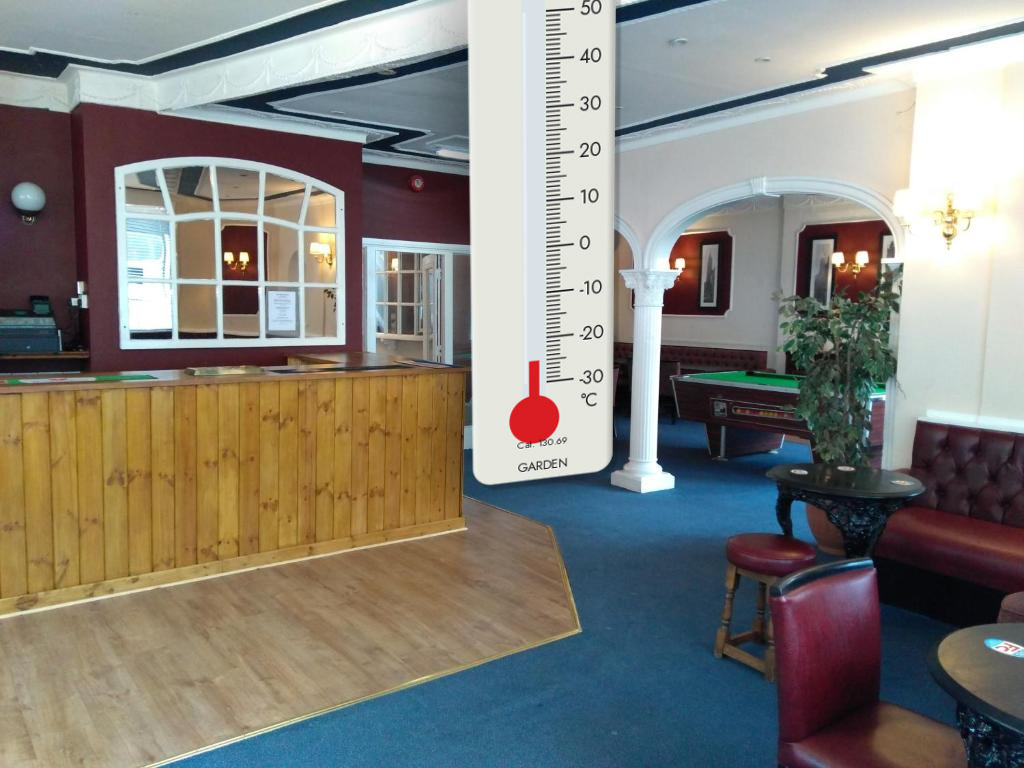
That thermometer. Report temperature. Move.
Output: -25 °C
